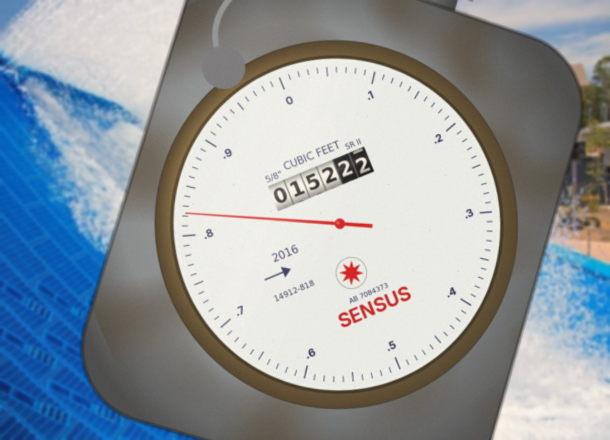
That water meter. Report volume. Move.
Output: 15221.82 ft³
